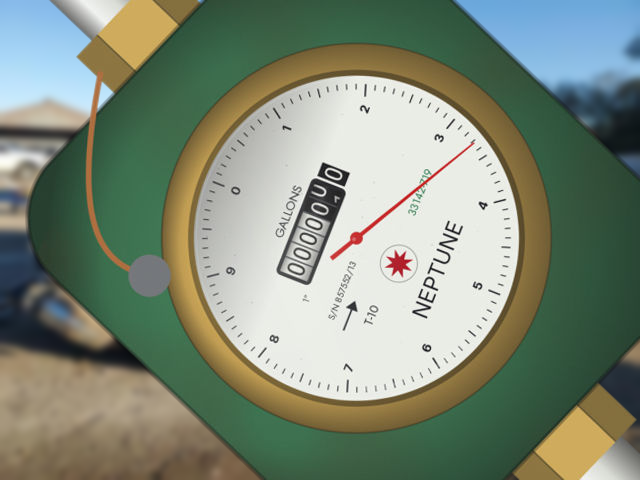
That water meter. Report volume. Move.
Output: 3.3 gal
